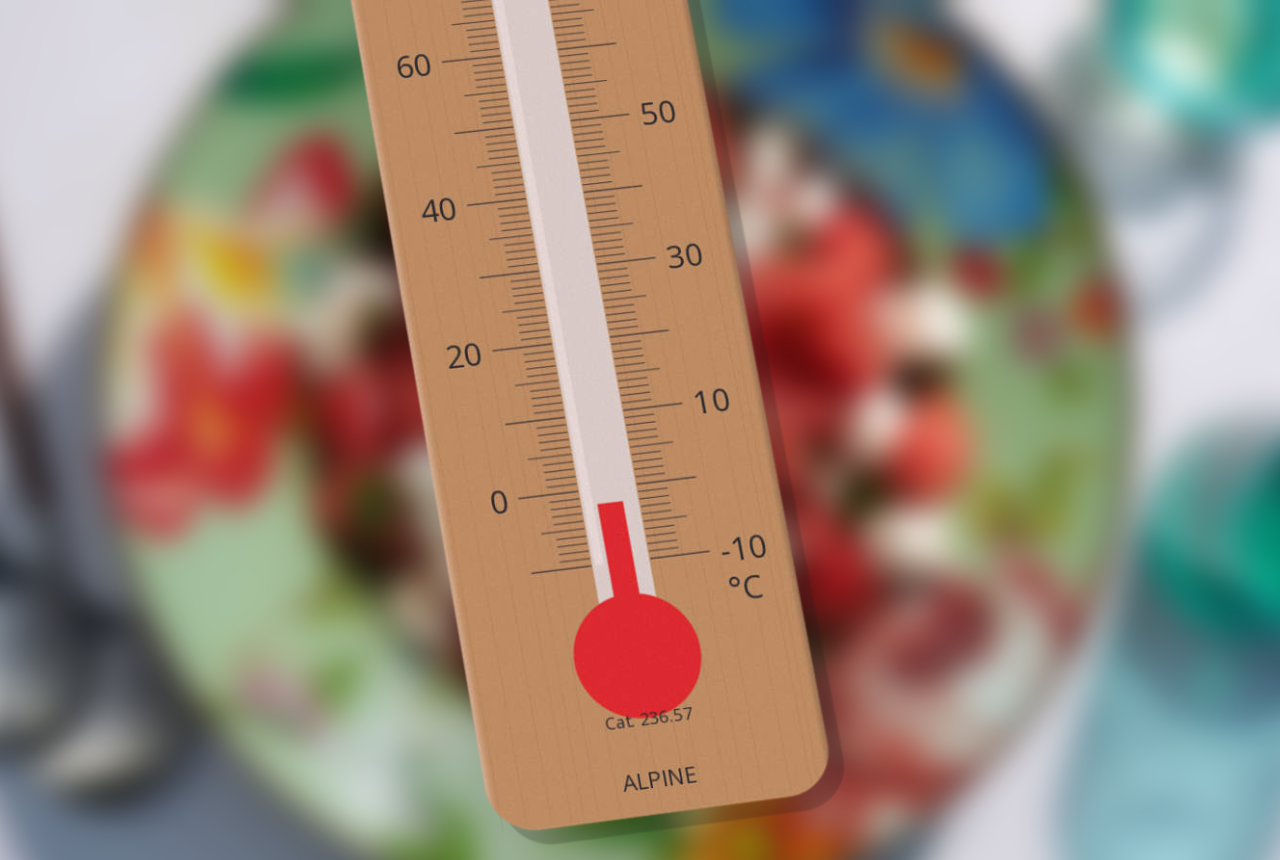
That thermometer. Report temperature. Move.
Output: -2 °C
